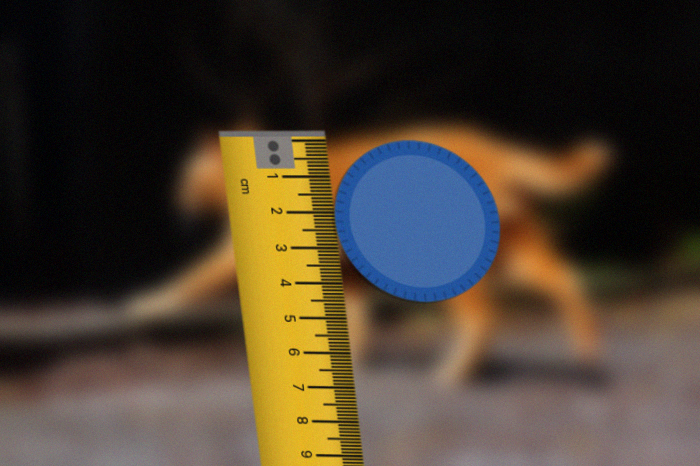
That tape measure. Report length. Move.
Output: 4.5 cm
